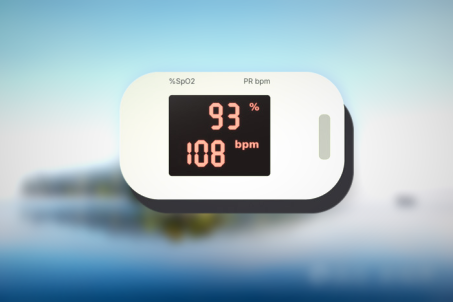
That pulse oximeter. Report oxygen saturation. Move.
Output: 93 %
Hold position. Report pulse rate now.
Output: 108 bpm
